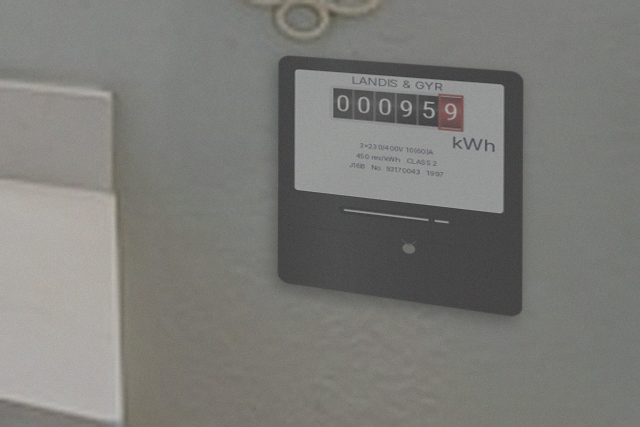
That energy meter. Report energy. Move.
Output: 95.9 kWh
